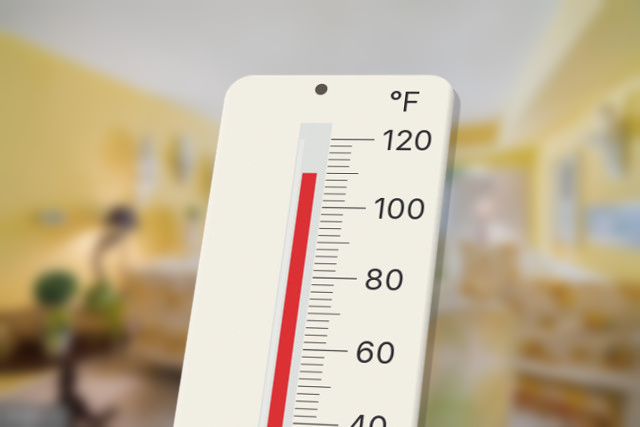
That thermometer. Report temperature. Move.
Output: 110 °F
